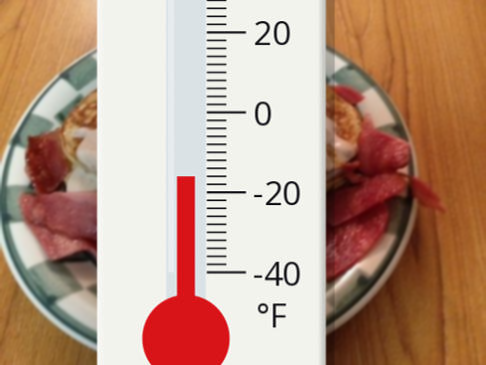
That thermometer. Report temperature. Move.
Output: -16 °F
